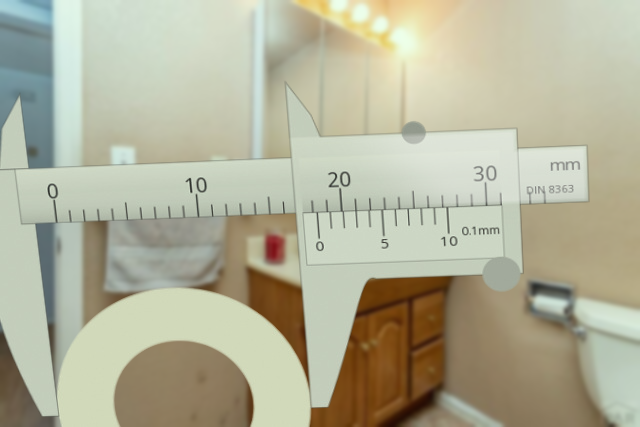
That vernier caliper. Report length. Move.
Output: 18.3 mm
